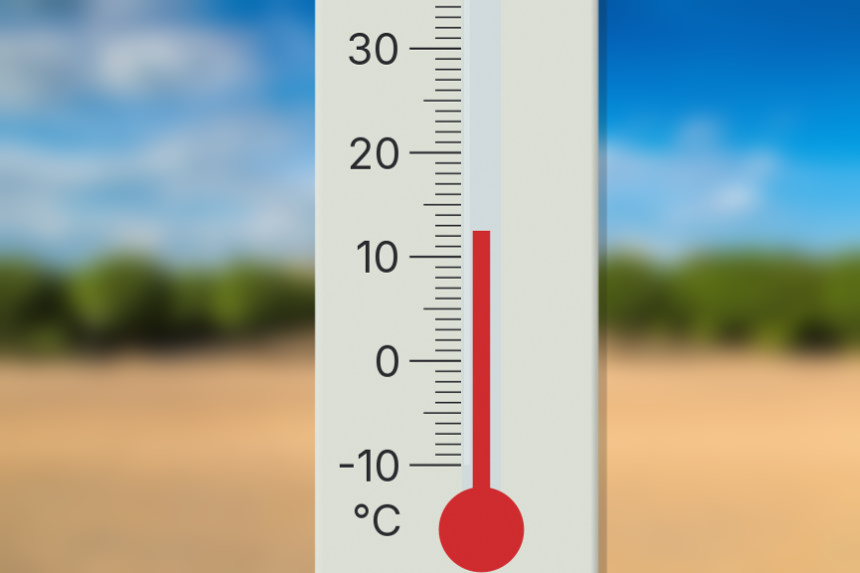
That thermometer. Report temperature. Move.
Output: 12.5 °C
